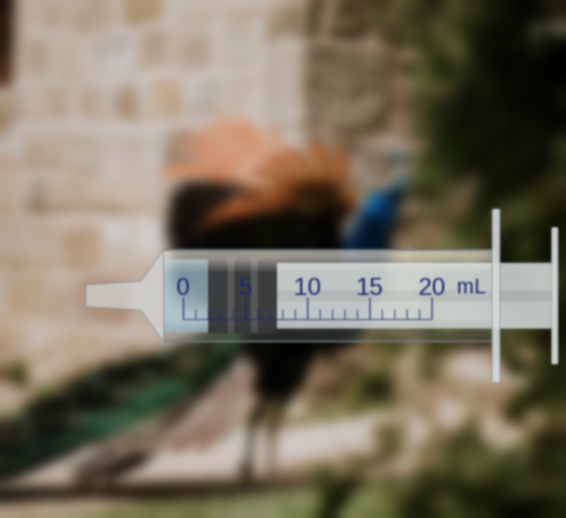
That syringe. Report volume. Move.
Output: 2 mL
